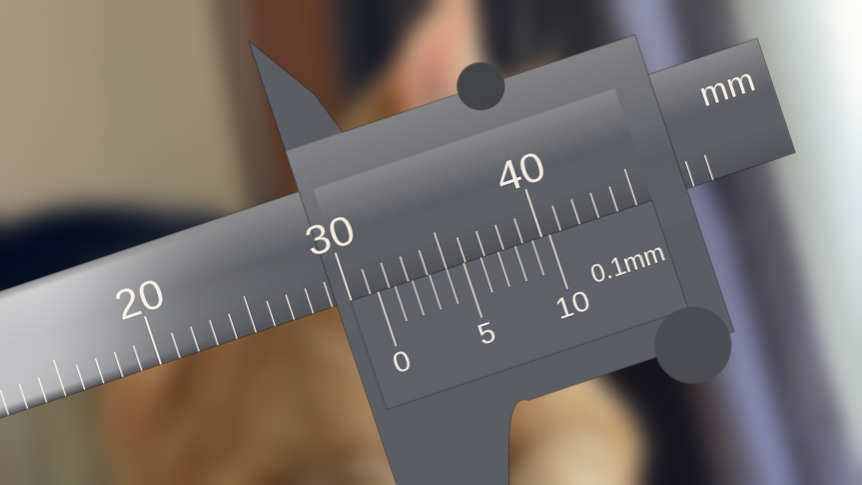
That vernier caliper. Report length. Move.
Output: 31.4 mm
